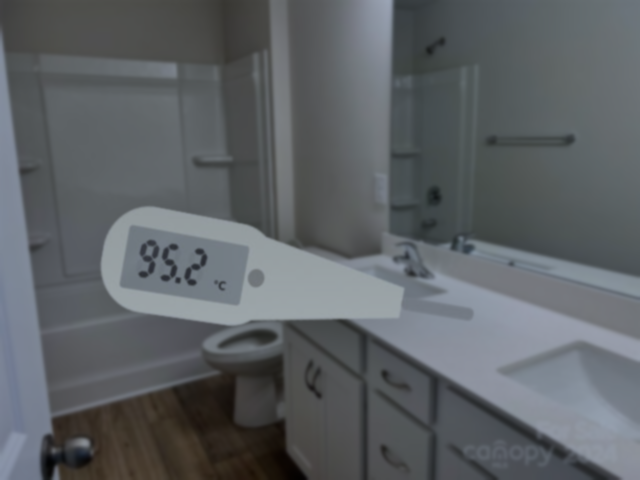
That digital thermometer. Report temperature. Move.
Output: 95.2 °C
